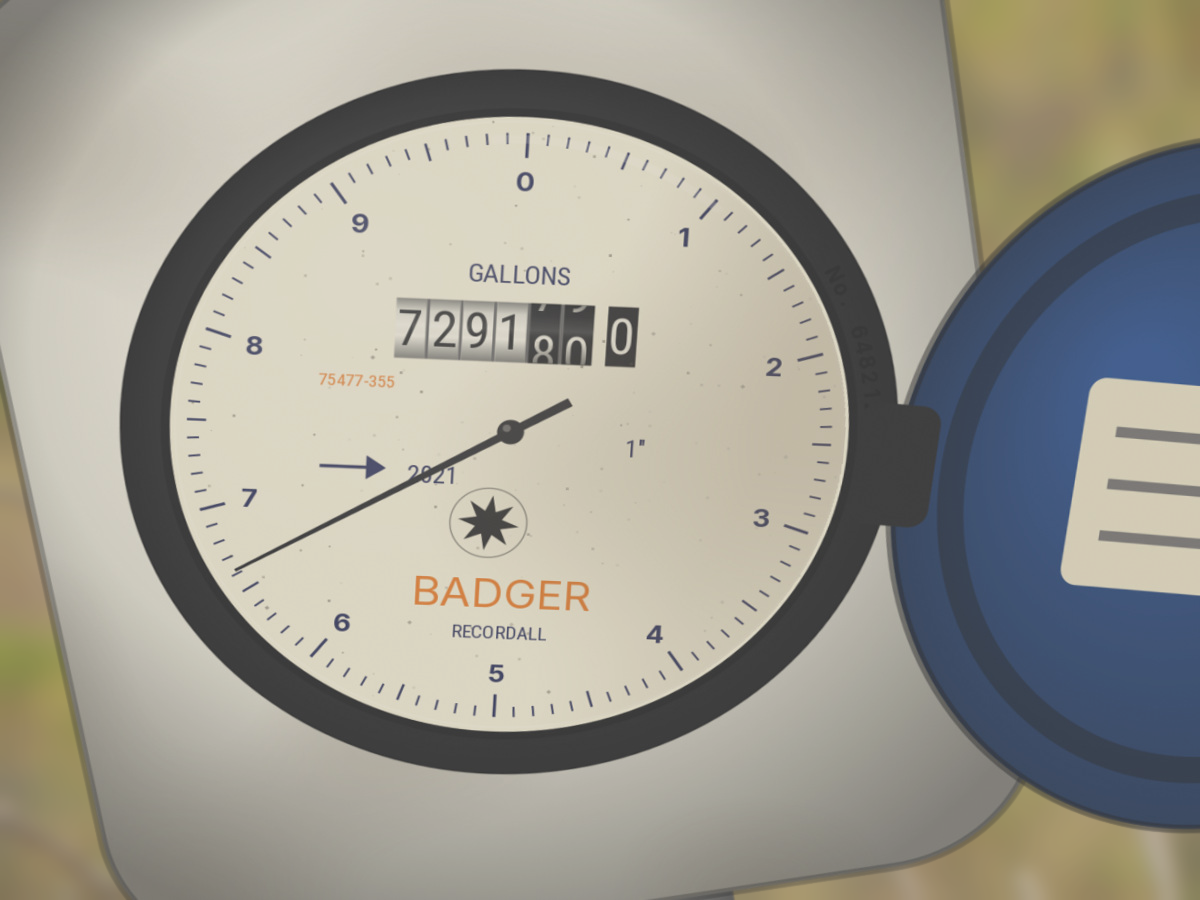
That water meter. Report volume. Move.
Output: 7291796.6 gal
